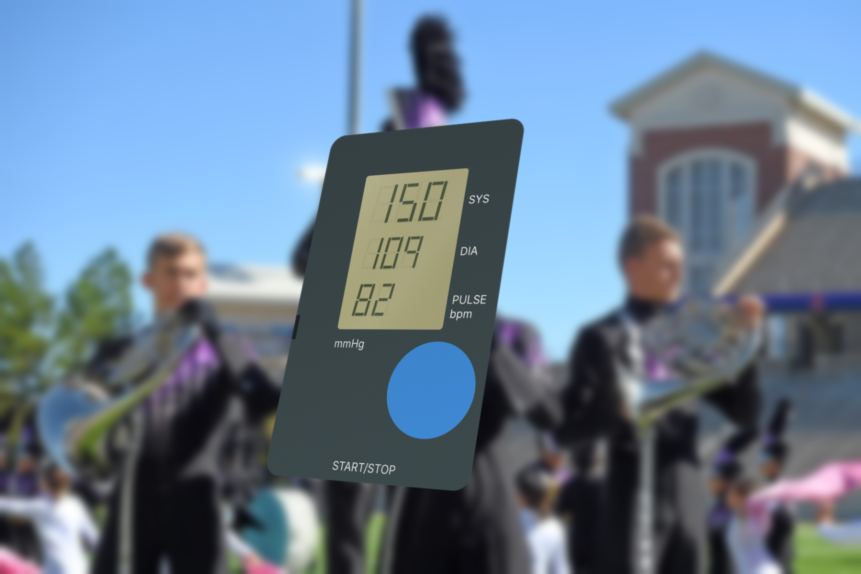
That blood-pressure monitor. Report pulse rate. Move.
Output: 82 bpm
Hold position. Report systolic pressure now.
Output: 150 mmHg
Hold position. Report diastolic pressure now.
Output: 109 mmHg
